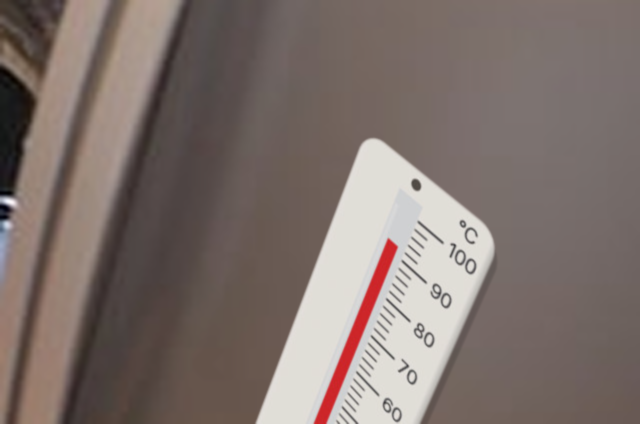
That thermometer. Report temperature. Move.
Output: 92 °C
